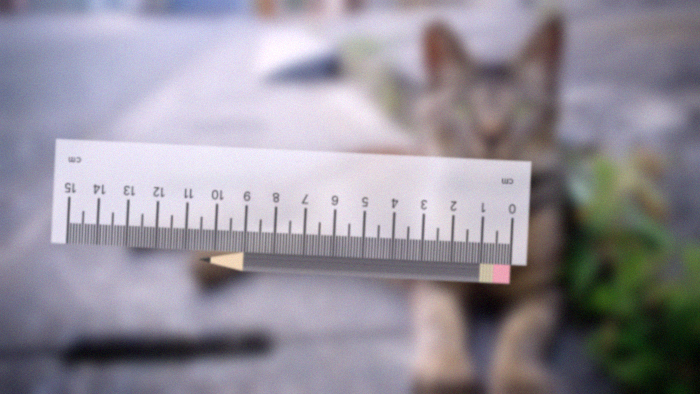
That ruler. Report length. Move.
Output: 10.5 cm
